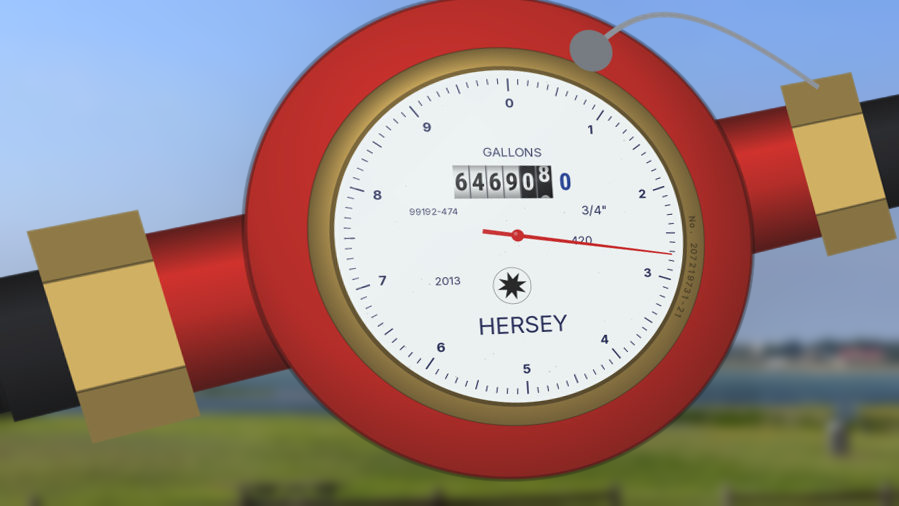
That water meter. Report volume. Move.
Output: 6469082.7 gal
